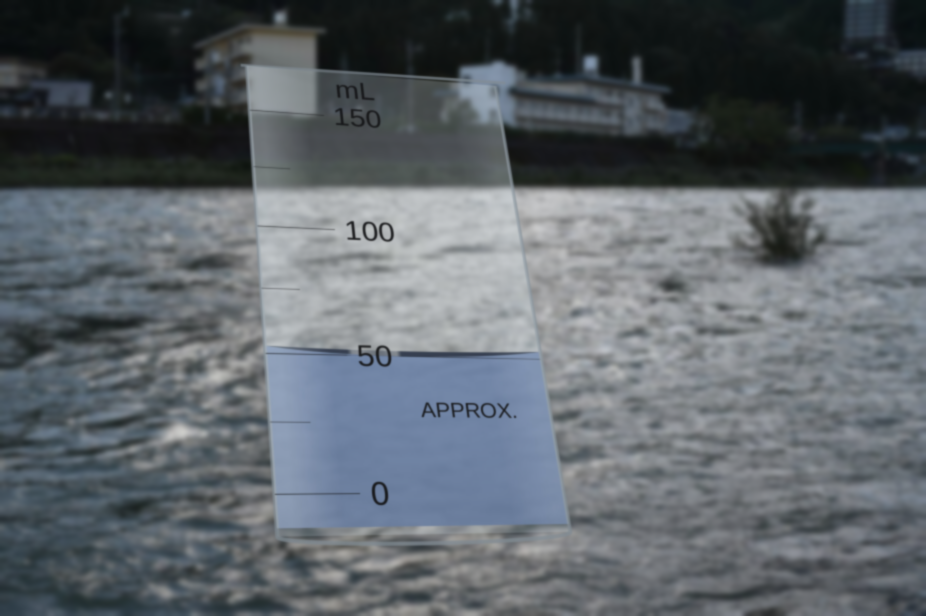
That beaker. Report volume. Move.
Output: 50 mL
